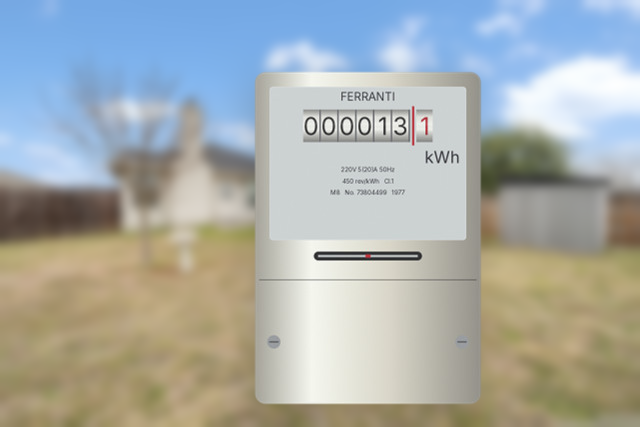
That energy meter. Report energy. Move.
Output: 13.1 kWh
